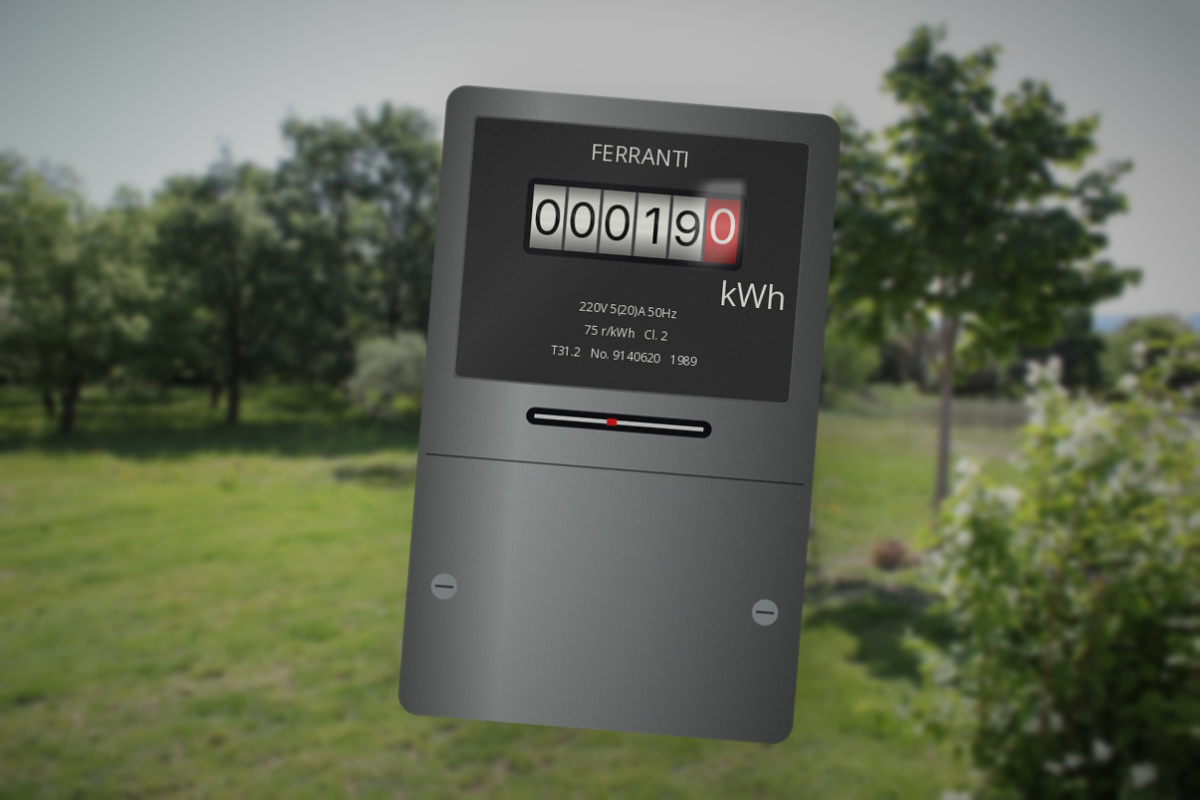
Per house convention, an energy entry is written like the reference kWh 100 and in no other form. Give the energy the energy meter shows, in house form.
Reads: kWh 19.0
